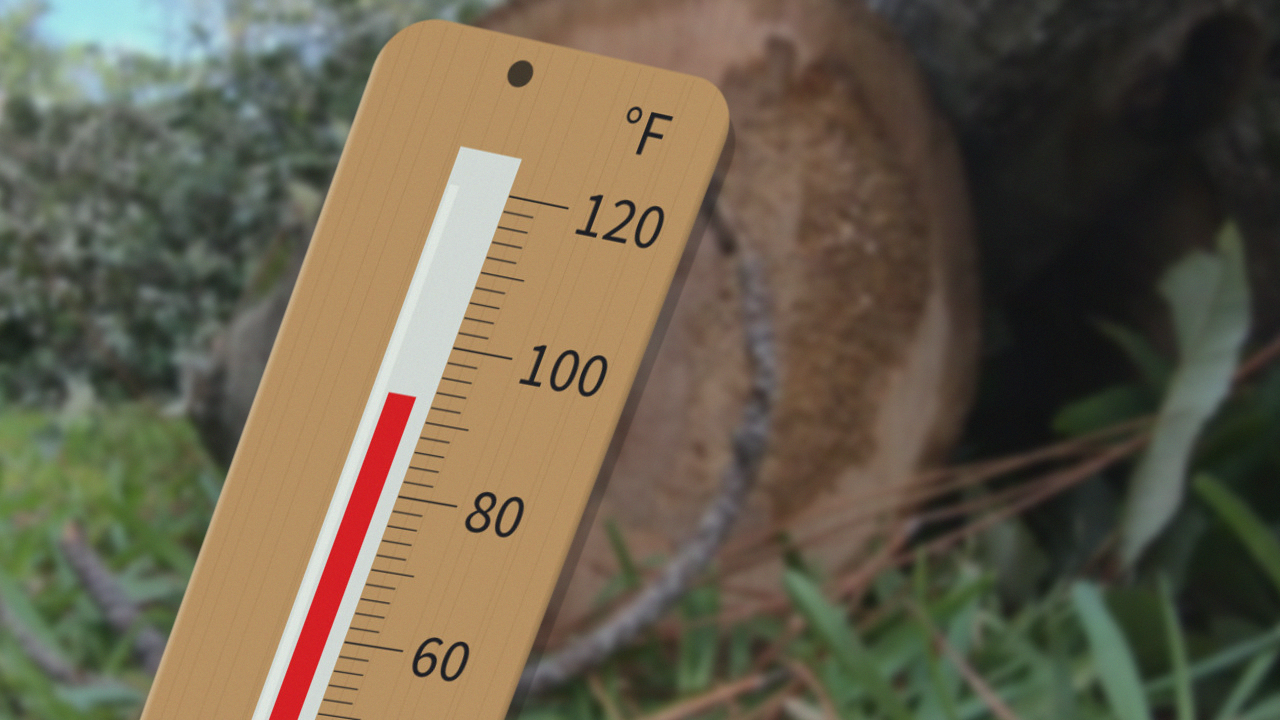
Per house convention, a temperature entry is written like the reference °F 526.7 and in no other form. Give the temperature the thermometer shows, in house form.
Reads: °F 93
